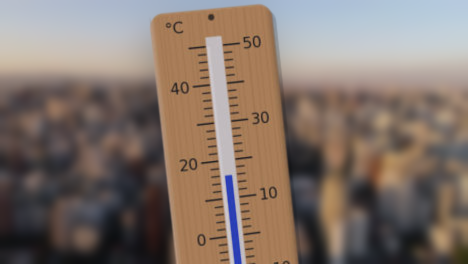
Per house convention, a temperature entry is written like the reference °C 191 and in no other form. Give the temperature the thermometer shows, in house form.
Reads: °C 16
